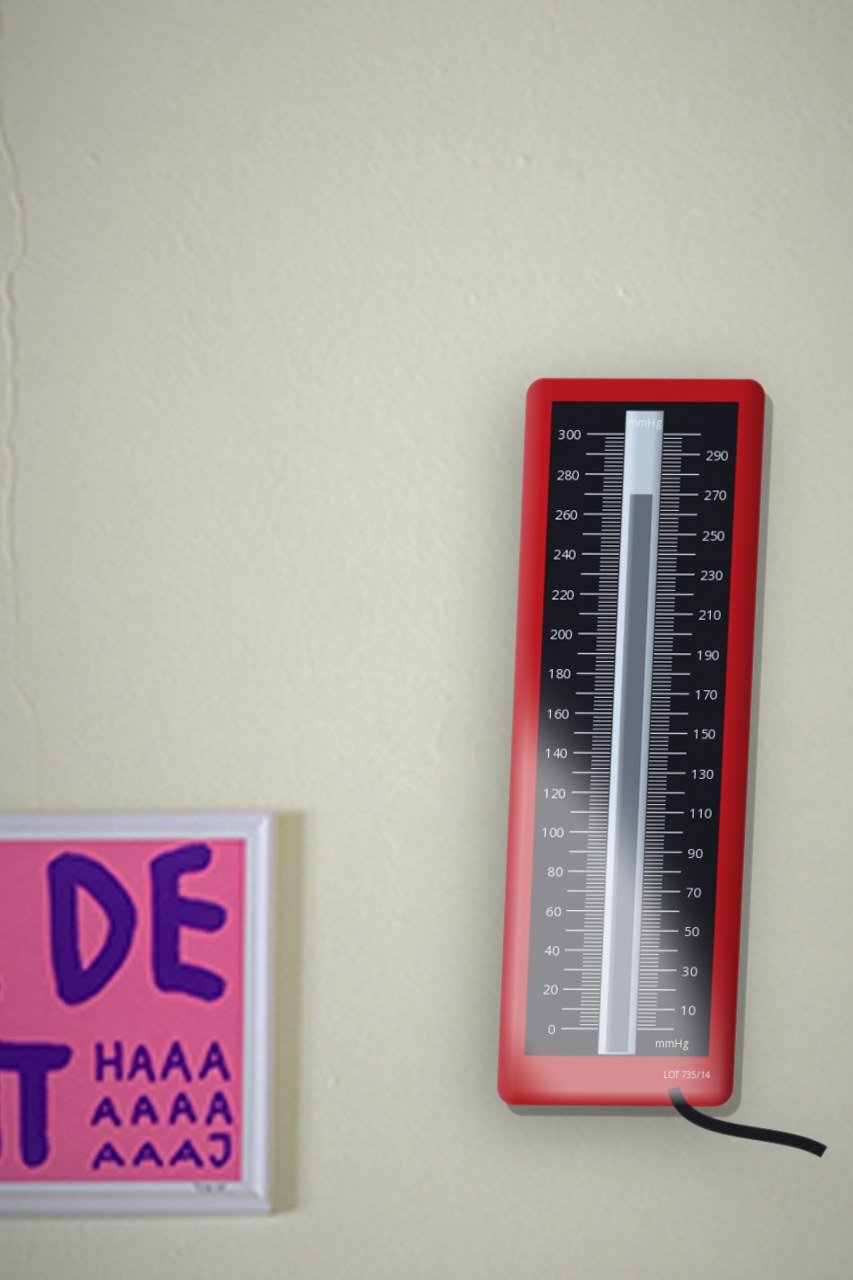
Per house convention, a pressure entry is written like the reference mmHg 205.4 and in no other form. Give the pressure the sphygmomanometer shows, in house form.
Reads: mmHg 270
